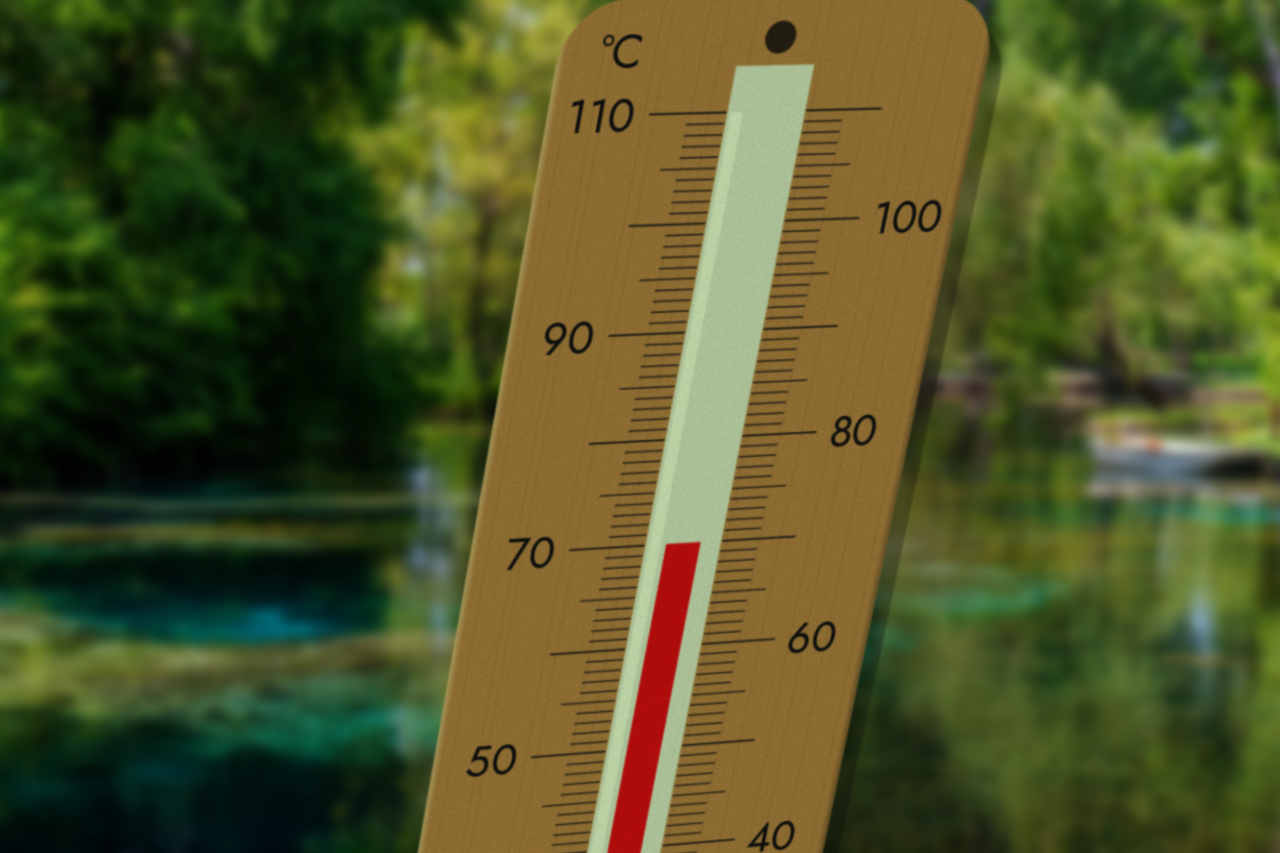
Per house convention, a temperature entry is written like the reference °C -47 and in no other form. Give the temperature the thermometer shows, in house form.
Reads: °C 70
